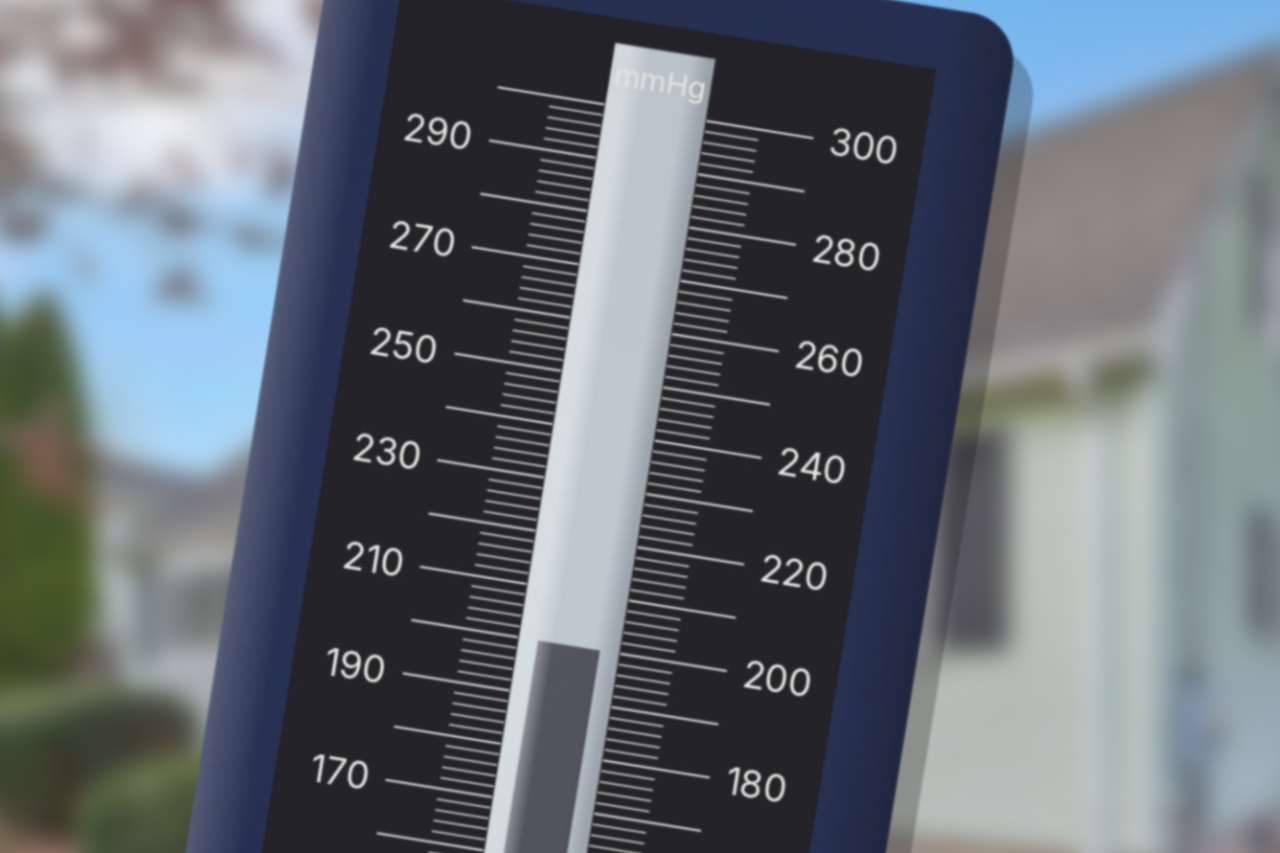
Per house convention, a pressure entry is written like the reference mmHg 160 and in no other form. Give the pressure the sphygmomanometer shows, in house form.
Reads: mmHg 200
